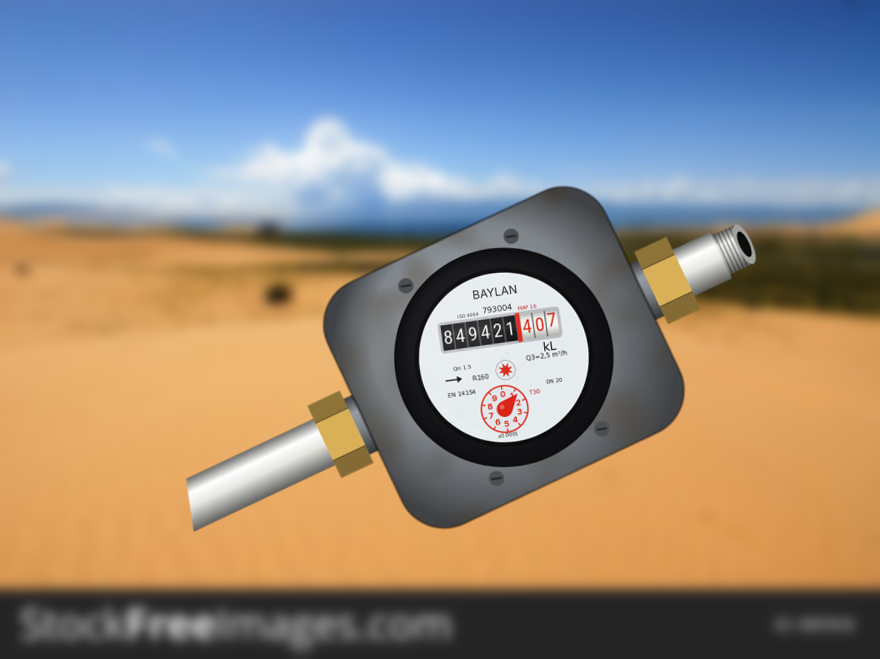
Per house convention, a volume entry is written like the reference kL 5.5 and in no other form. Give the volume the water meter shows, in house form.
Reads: kL 849421.4071
